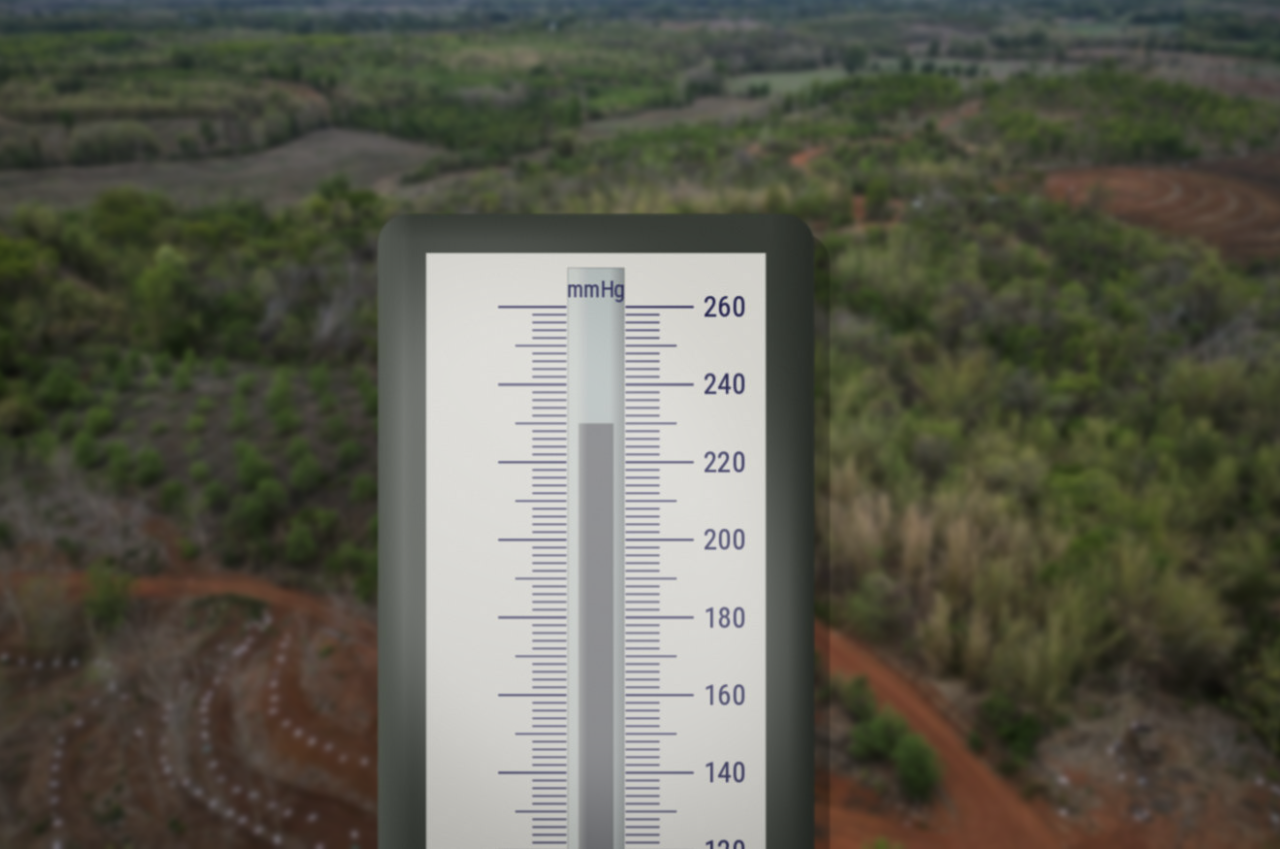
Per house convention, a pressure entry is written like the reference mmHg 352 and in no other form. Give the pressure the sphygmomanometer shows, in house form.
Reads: mmHg 230
